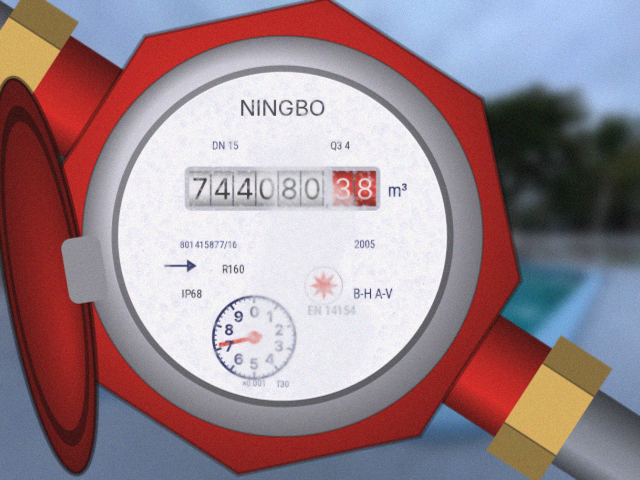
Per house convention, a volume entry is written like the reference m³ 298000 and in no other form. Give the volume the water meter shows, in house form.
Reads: m³ 744080.387
